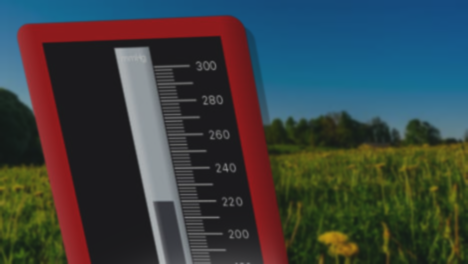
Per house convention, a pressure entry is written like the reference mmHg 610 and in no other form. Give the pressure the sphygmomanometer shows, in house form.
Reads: mmHg 220
